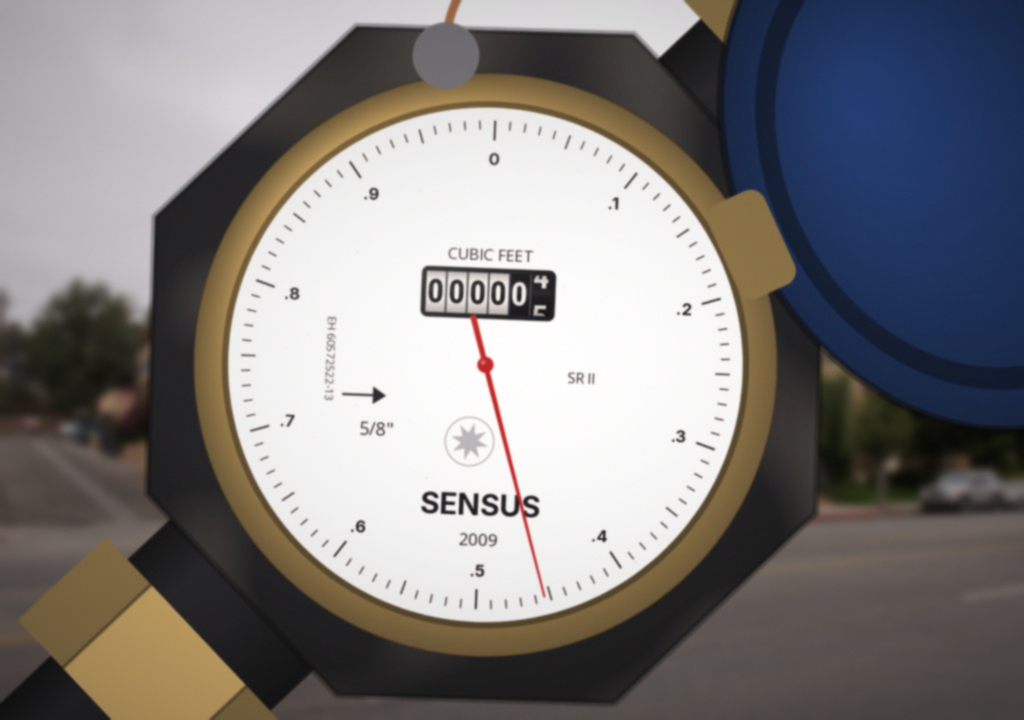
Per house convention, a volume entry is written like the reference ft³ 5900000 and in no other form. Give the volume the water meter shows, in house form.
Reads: ft³ 4.45
